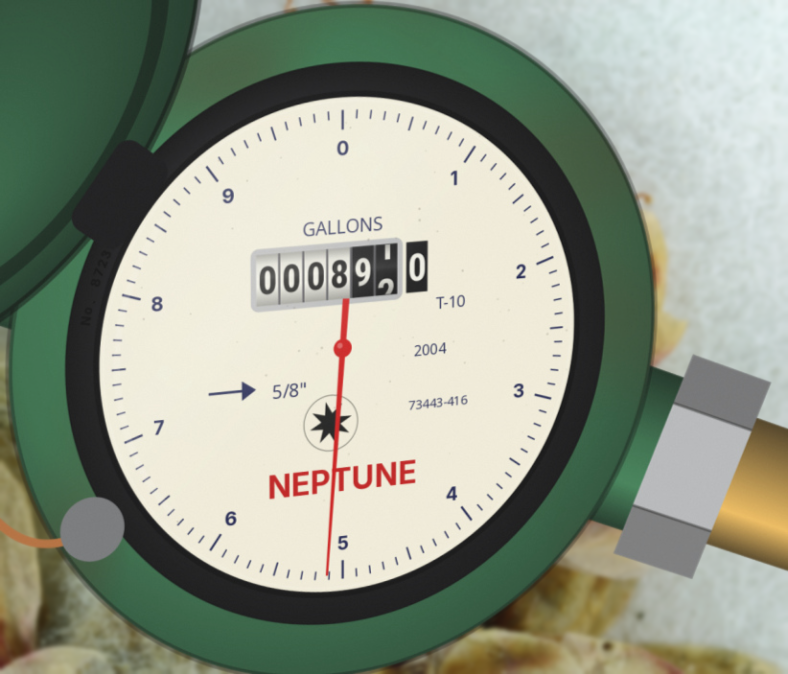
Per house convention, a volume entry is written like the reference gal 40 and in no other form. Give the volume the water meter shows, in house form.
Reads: gal 8915.1
